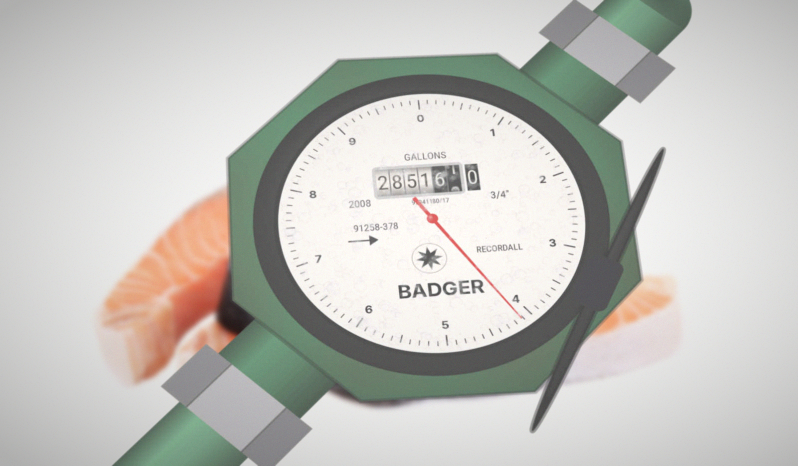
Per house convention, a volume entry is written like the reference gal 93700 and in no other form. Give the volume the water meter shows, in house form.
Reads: gal 2851614.1
